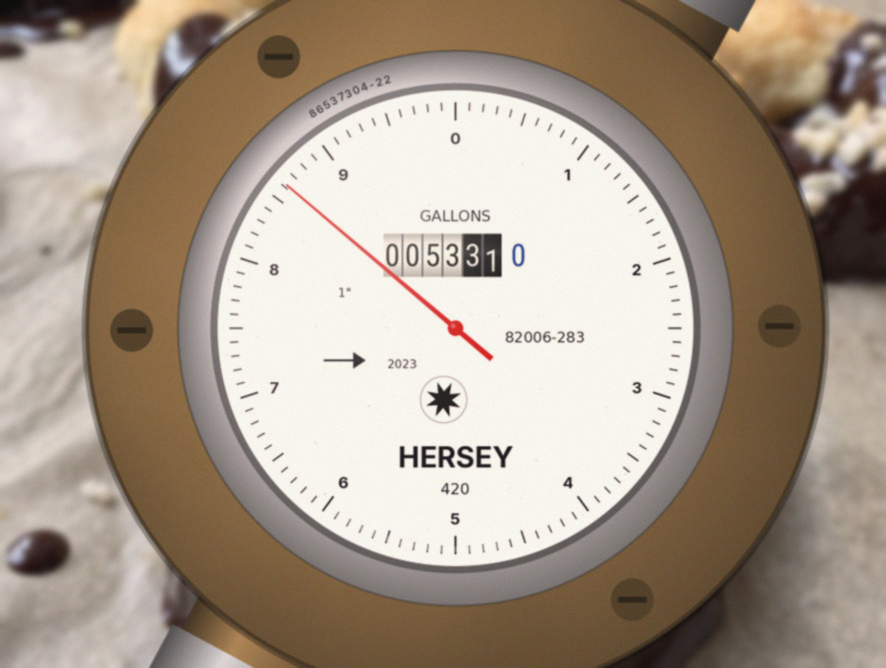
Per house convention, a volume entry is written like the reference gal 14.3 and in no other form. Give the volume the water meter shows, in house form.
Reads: gal 53308.6
